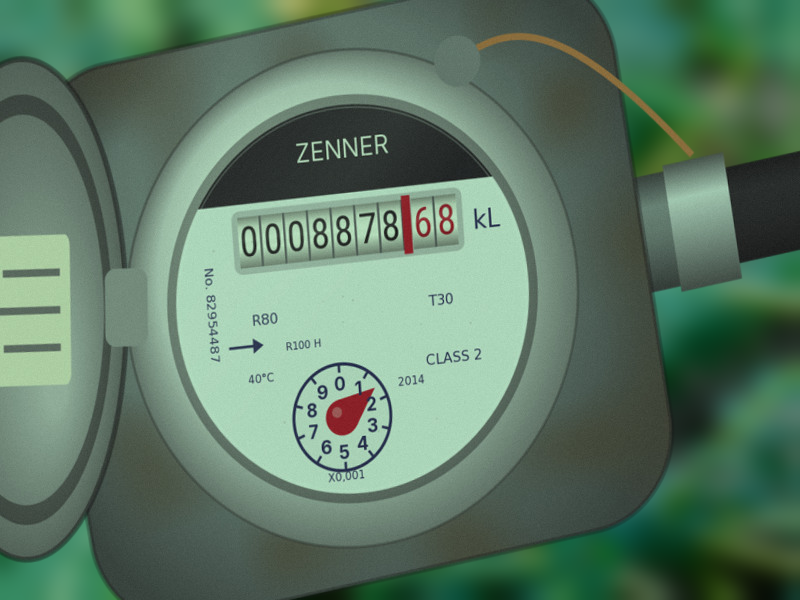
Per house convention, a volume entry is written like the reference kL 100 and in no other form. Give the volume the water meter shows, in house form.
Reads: kL 8878.681
